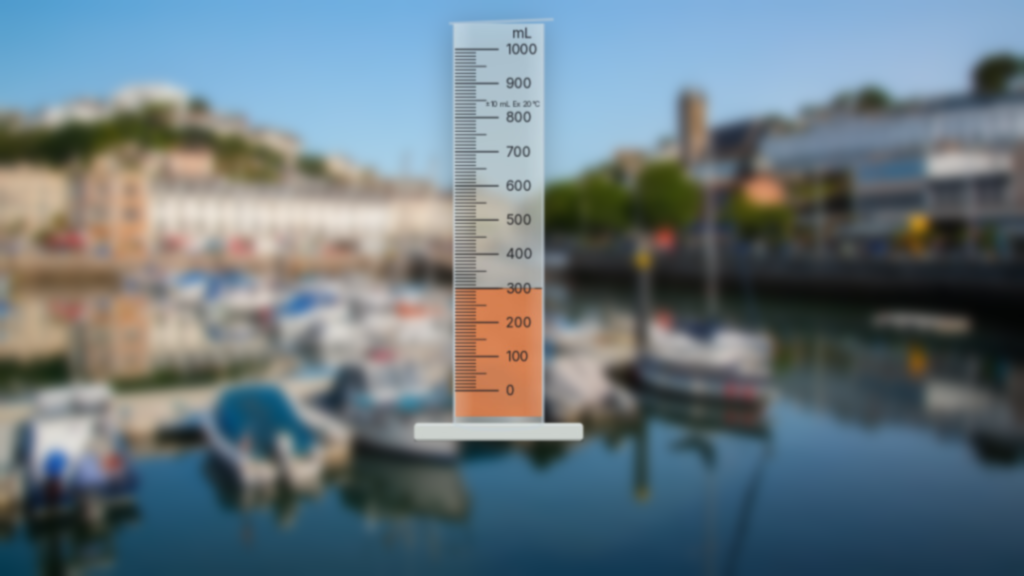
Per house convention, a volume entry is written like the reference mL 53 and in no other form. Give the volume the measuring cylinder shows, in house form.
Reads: mL 300
